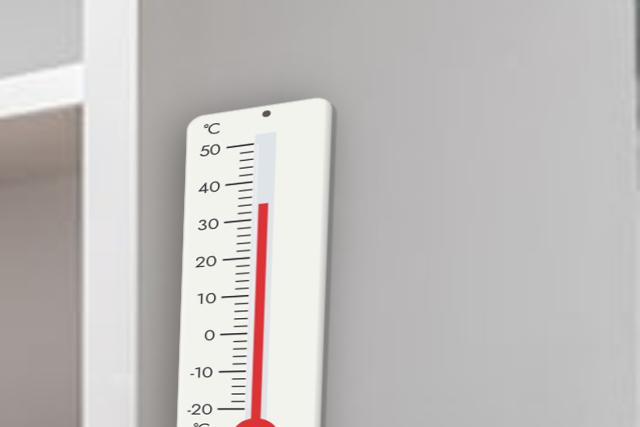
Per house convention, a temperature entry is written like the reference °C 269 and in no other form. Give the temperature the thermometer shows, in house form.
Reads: °C 34
